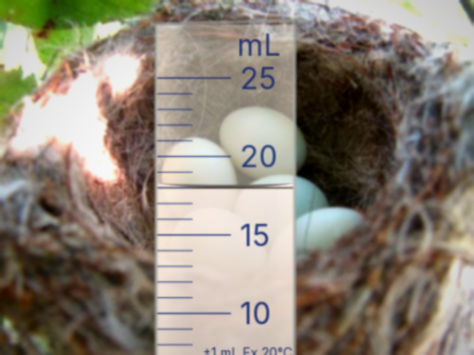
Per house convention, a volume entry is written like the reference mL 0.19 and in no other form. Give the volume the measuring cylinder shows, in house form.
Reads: mL 18
